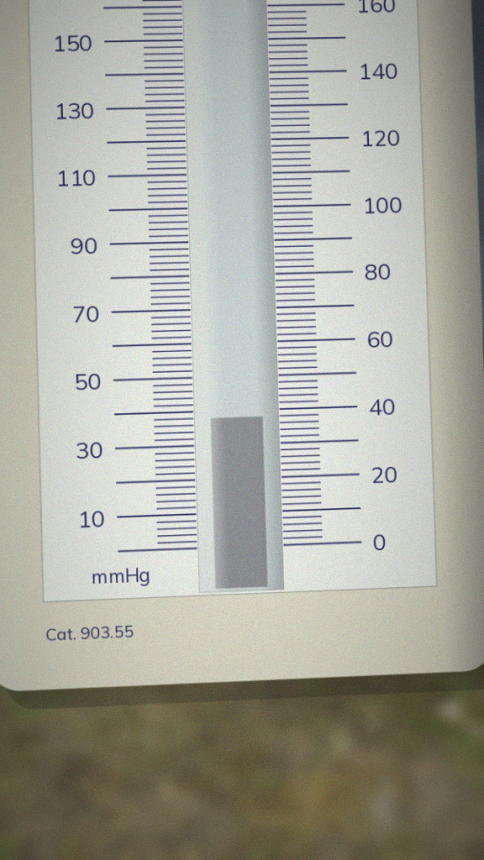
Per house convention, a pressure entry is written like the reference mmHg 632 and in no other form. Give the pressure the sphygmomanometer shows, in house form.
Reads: mmHg 38
